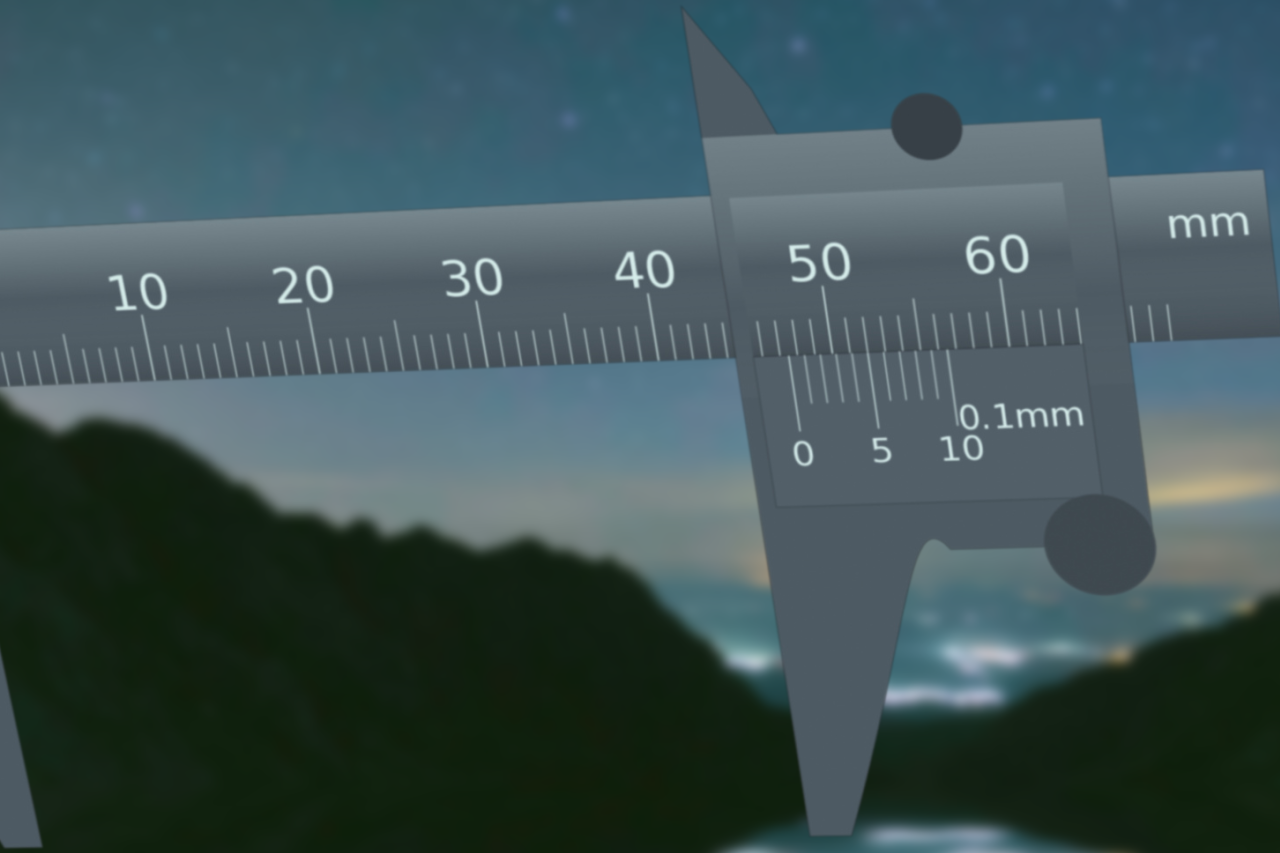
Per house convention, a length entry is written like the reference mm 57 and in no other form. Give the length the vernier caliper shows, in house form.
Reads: mm 47.5
